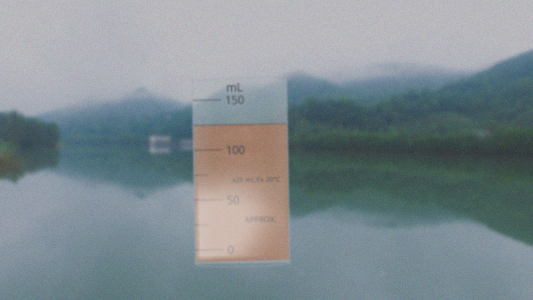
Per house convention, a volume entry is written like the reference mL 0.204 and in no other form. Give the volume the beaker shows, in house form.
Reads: mL 125
